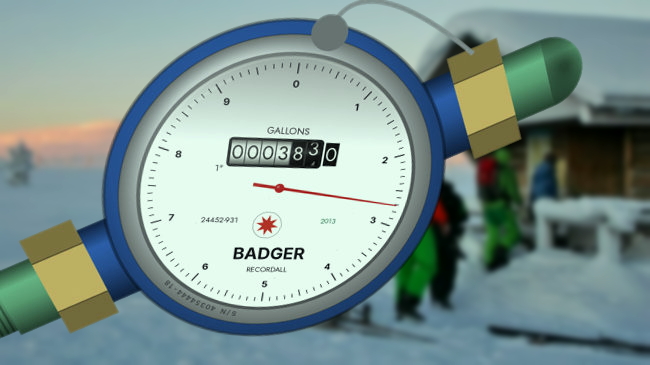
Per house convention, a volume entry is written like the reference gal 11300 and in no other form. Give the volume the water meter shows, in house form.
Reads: gal 3832.7
